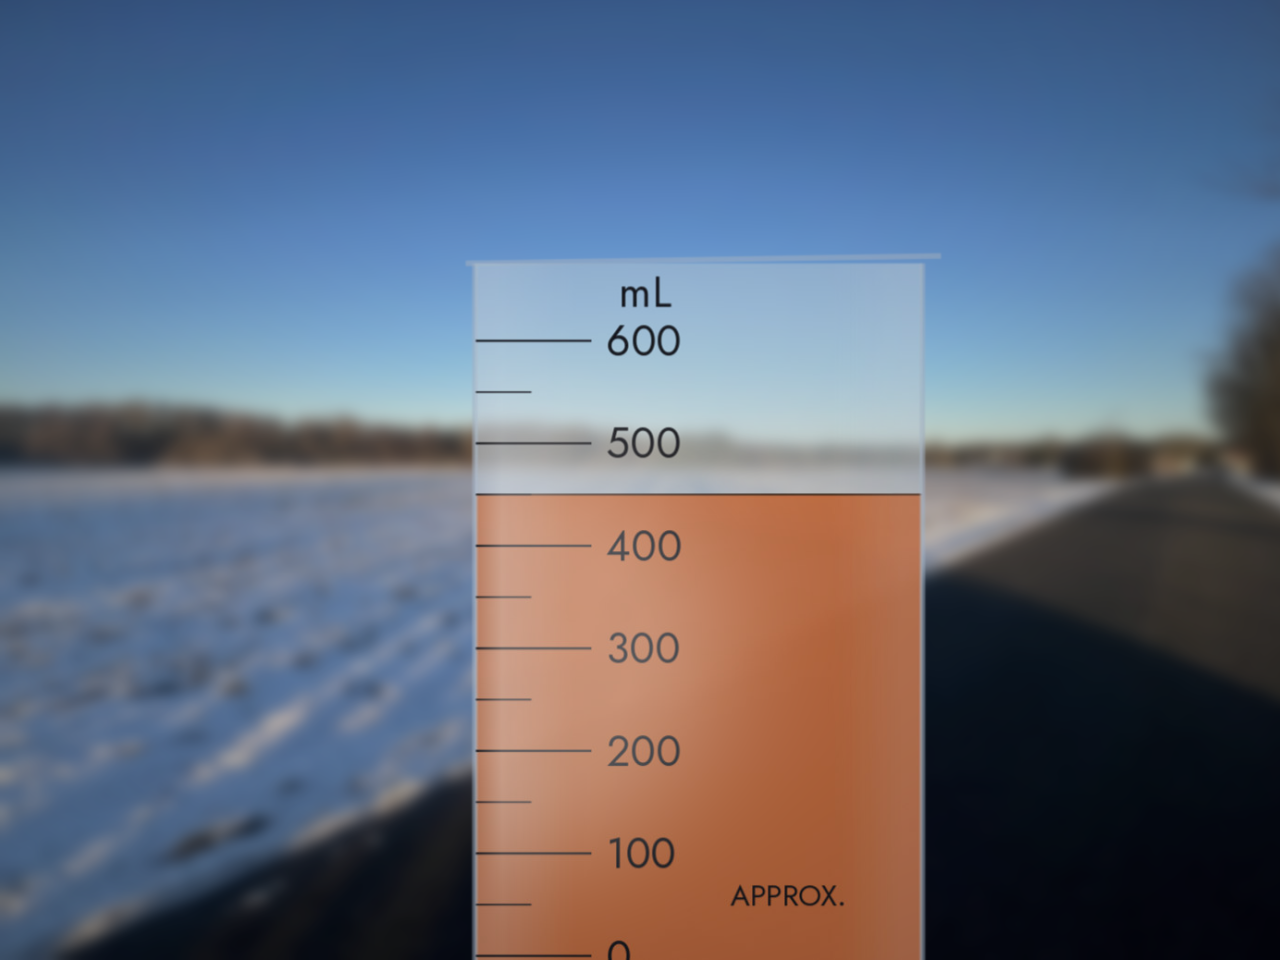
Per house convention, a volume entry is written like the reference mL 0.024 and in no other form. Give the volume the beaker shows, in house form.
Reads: mL 450
